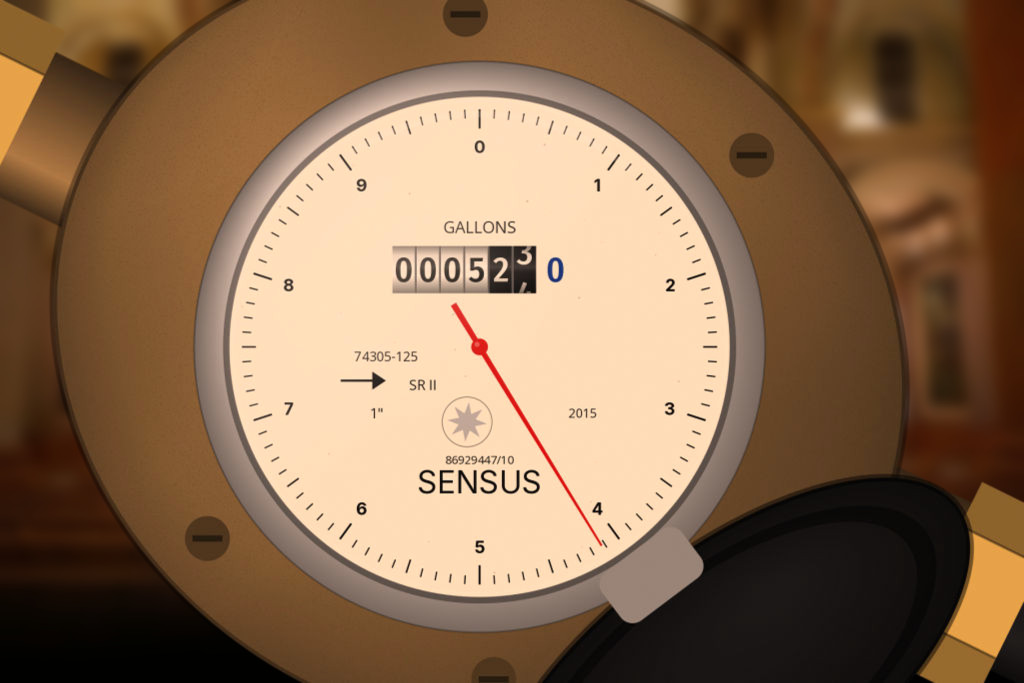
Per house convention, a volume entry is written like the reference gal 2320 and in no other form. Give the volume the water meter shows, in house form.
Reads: gal 5234.1
